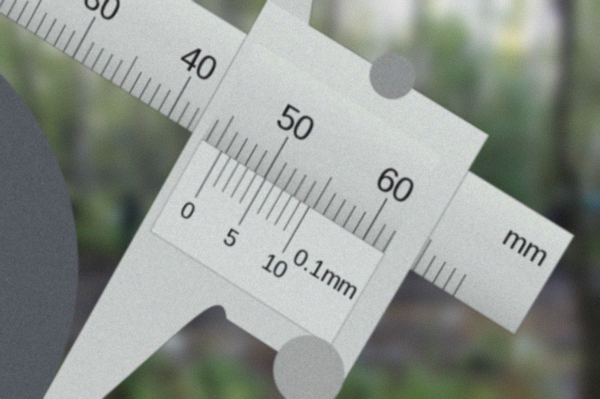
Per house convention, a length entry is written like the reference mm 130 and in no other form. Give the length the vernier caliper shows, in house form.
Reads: mm 45.6
